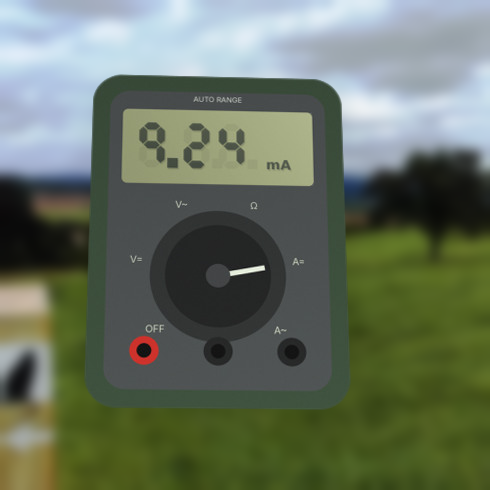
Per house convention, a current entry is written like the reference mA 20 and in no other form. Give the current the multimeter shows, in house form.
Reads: mA 9.24
